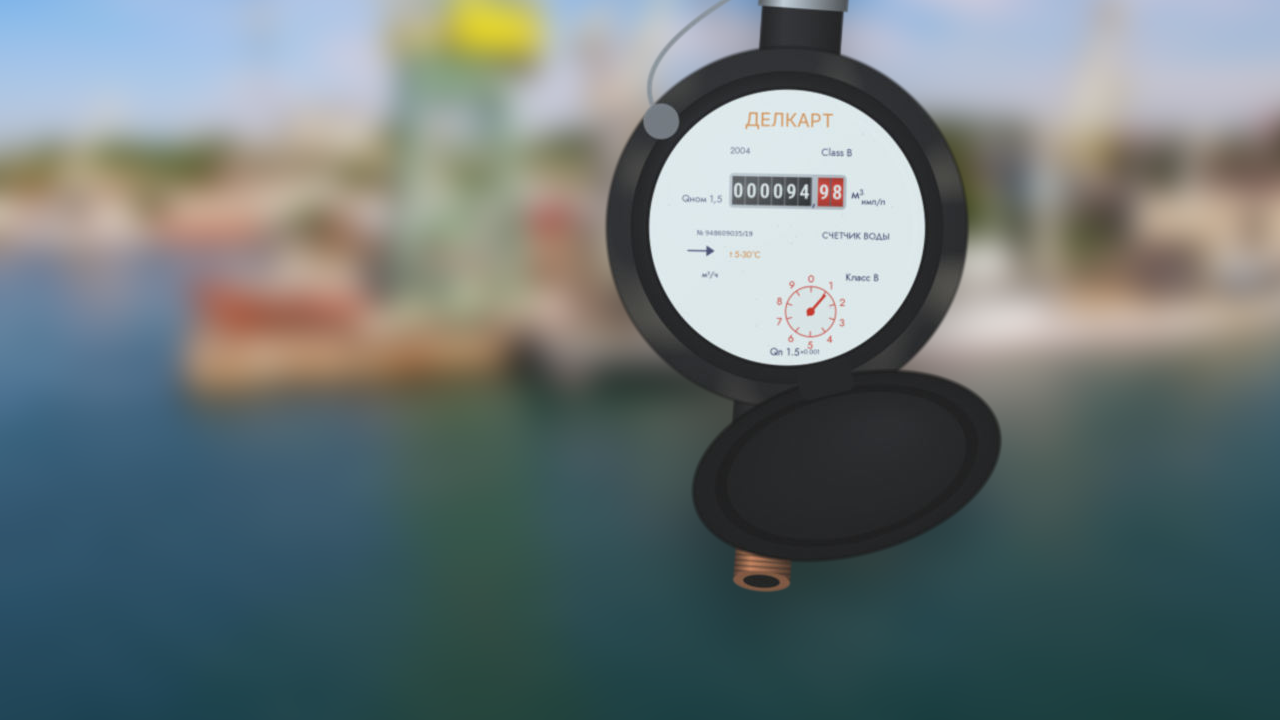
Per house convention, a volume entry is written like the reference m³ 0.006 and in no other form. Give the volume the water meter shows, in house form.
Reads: m³ 94.981
